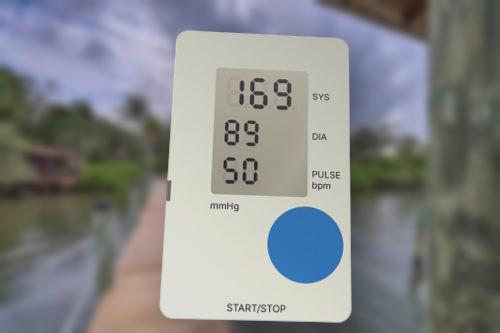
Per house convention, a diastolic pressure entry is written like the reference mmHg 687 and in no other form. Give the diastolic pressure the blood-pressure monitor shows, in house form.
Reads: mmHg 89
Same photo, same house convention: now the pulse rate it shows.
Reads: bpm 50
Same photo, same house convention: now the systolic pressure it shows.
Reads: mmHg 169
